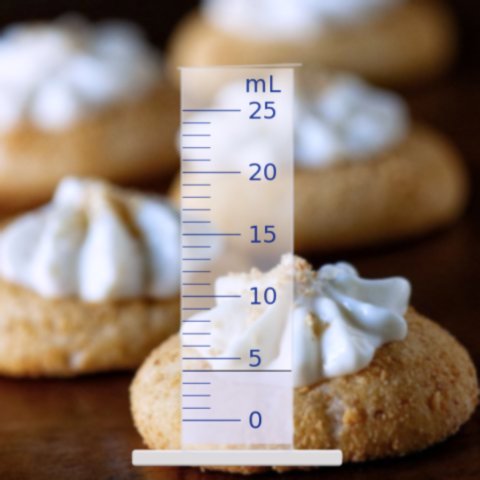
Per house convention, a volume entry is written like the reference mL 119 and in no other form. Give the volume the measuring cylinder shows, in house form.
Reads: mL 4
